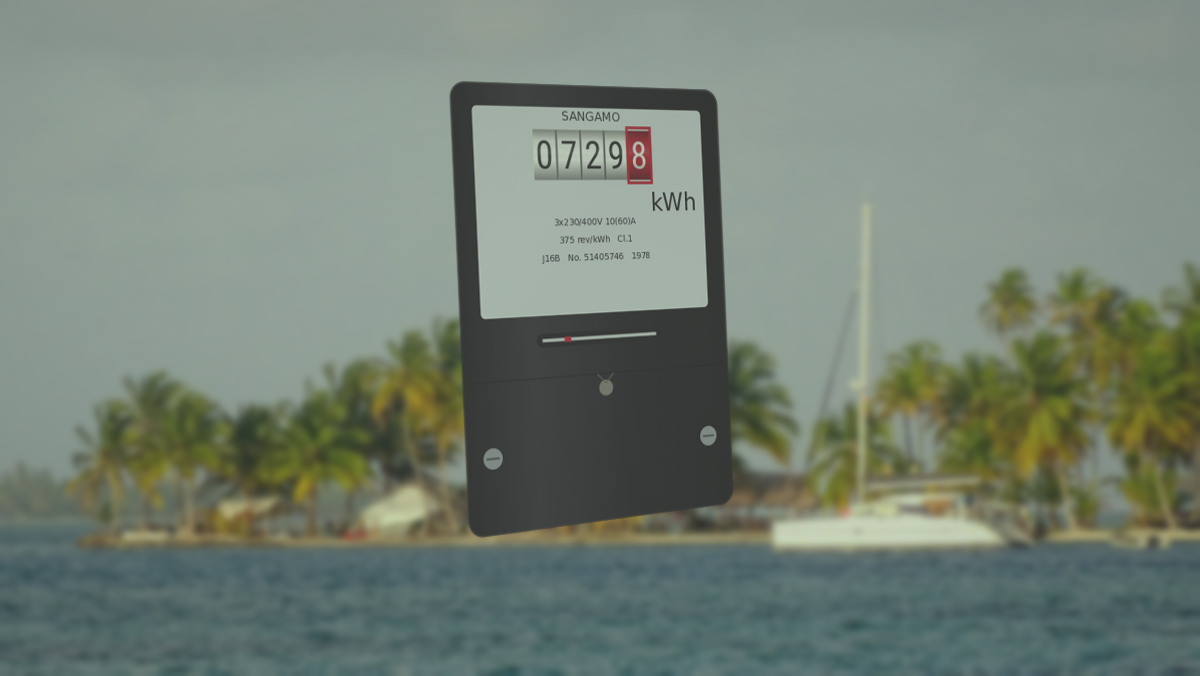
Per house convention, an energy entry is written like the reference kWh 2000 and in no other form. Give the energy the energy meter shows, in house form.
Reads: kWh 729.8
